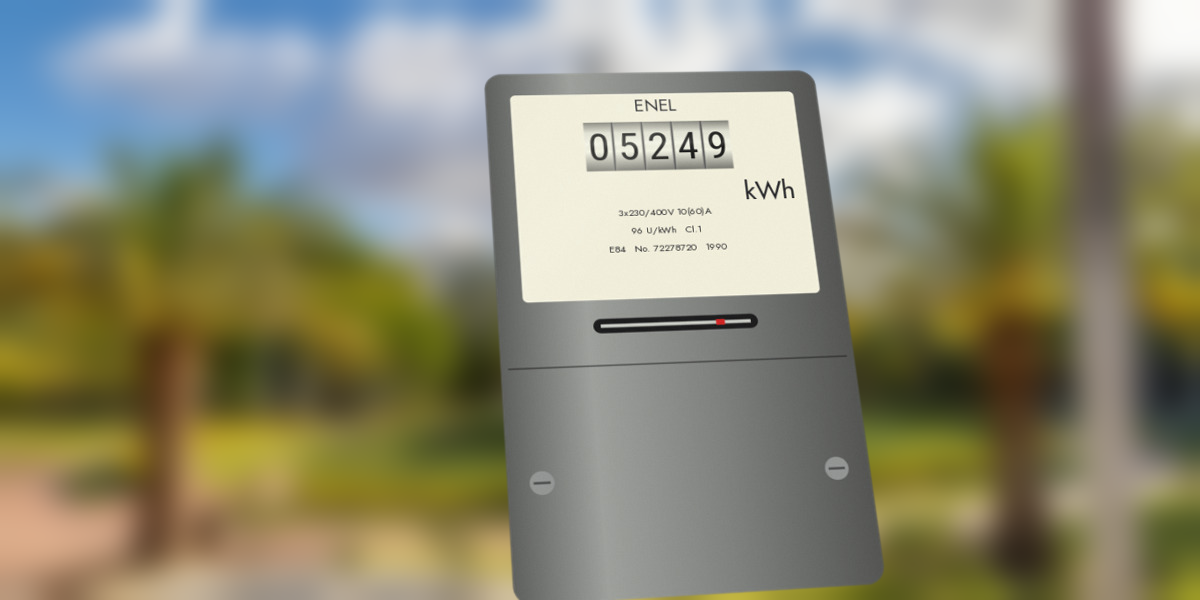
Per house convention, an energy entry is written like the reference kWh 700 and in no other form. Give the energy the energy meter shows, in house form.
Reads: kWh 5249
